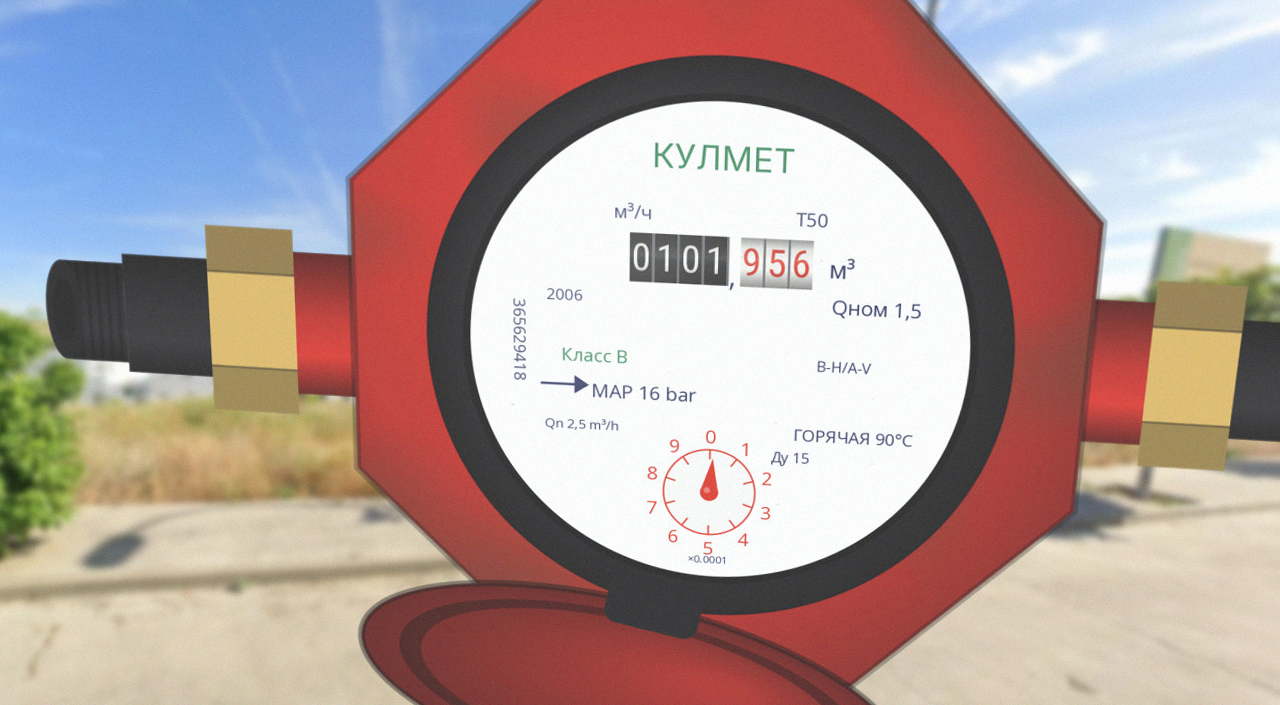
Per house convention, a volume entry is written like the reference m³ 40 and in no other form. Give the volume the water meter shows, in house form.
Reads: m³ 101.9560
